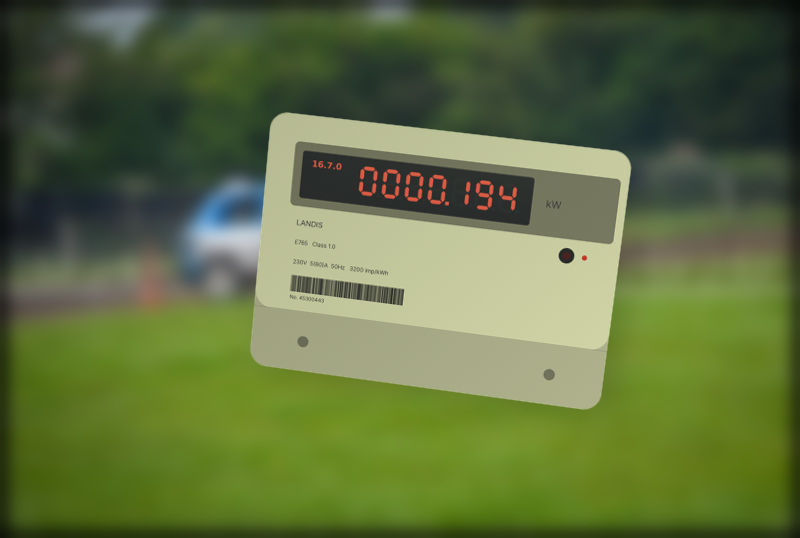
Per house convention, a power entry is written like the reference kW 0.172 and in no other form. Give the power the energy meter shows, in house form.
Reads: kW 0.194
